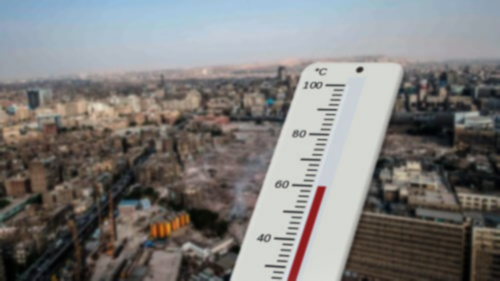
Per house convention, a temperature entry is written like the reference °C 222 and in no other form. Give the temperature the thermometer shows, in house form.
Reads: °C 60
